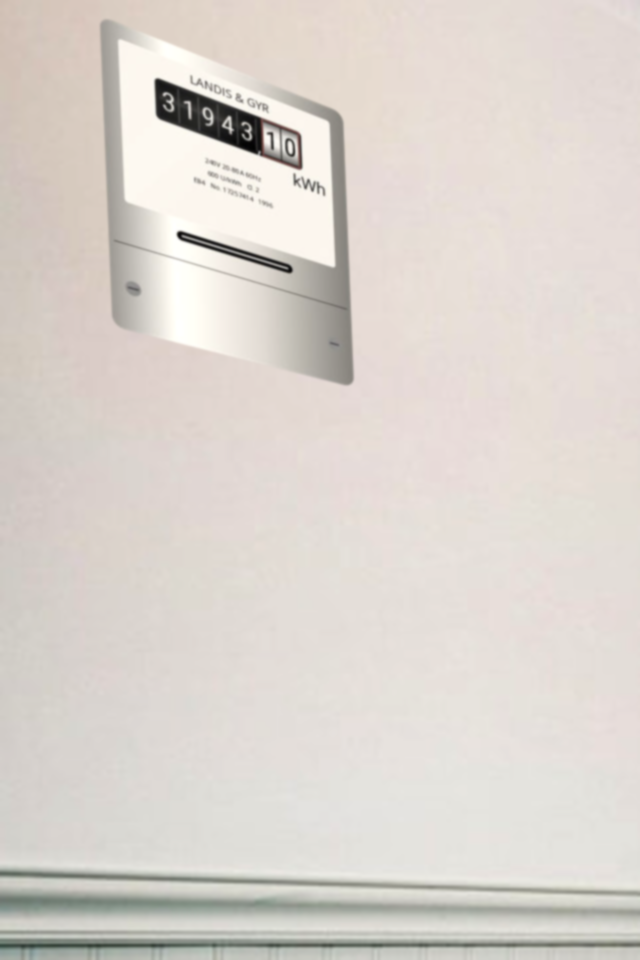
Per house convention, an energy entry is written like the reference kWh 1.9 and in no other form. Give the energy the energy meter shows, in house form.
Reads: kWh 31943.10
